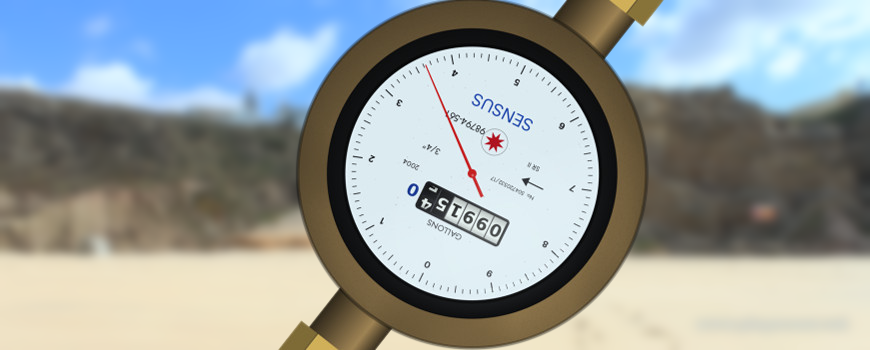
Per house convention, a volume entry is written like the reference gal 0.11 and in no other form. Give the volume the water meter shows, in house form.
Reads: gal 991543.6
